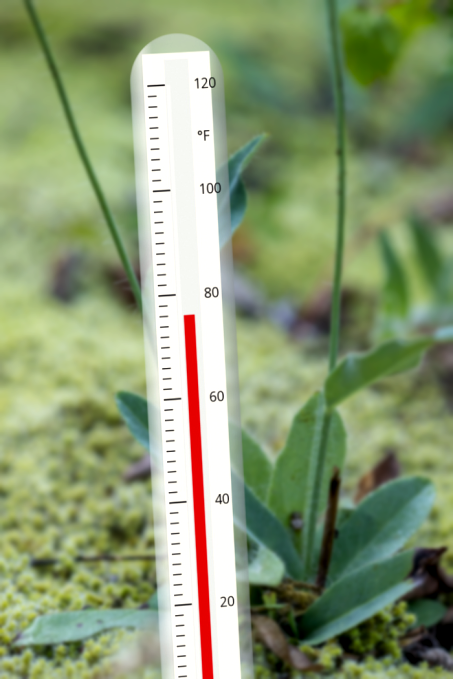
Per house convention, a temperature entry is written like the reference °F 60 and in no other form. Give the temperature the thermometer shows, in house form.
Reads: °F 76
